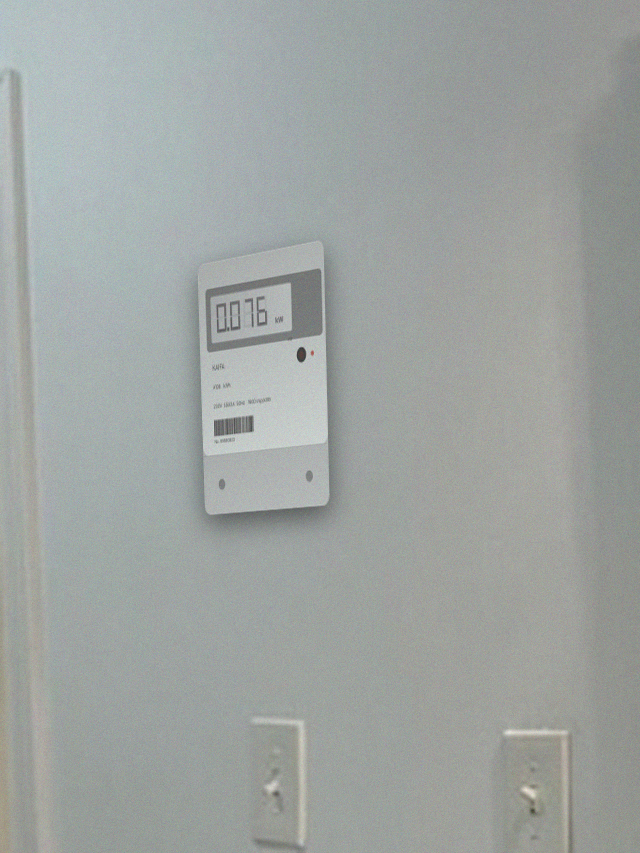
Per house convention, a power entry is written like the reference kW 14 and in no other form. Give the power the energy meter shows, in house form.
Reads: kW 0.076
